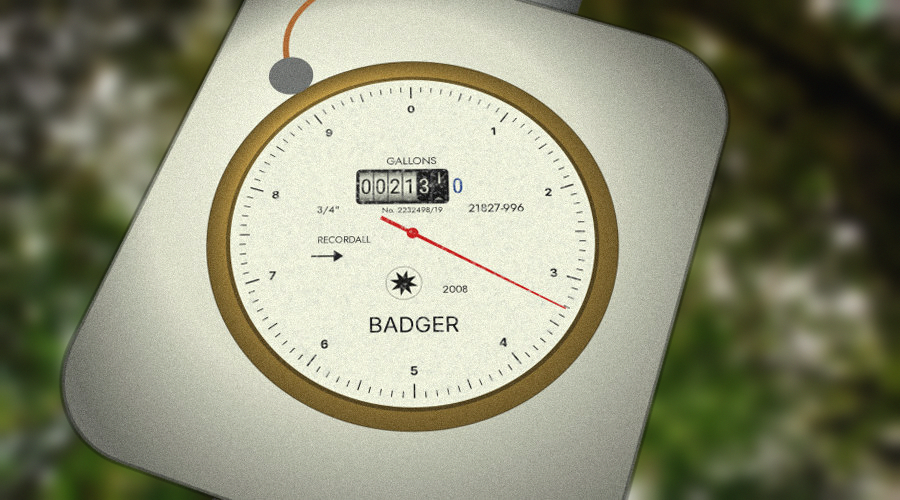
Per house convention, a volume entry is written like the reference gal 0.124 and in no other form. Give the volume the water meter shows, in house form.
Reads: gal 21313.3
